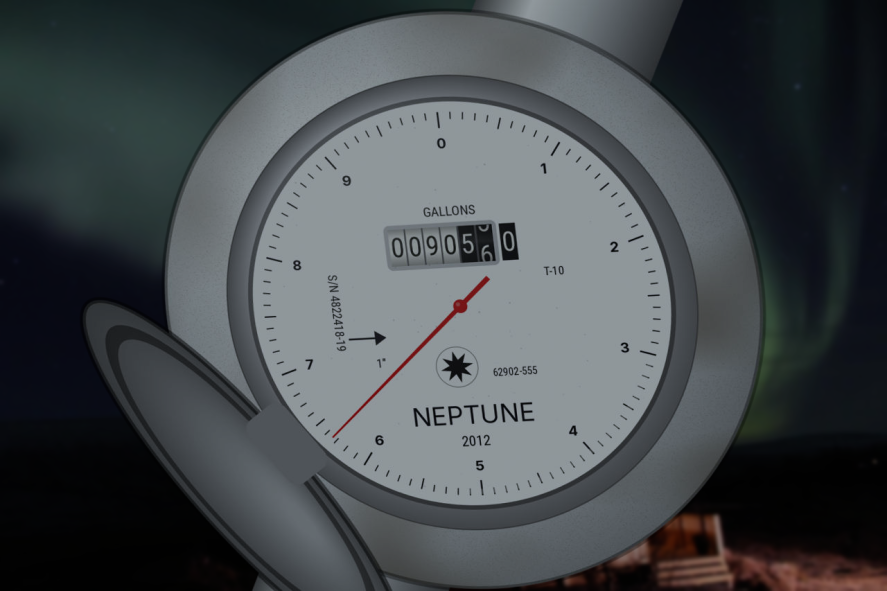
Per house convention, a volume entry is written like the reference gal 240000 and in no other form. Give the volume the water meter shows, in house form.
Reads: gal 90556.3
